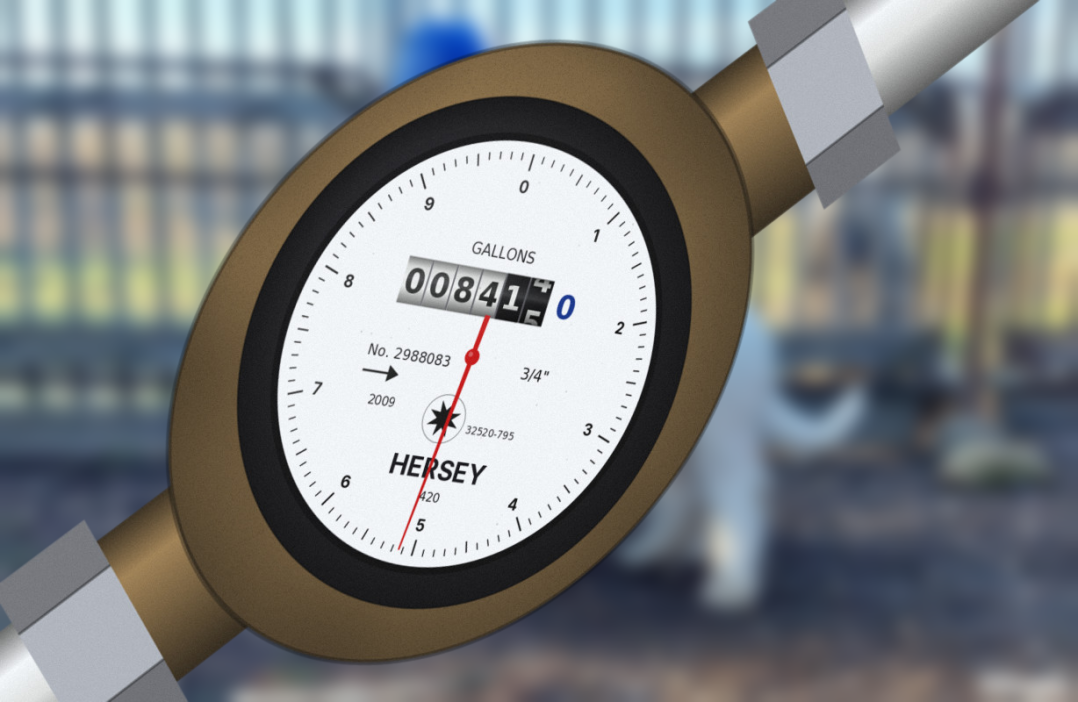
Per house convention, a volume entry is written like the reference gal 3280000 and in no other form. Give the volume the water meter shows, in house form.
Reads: gal 84145.1
